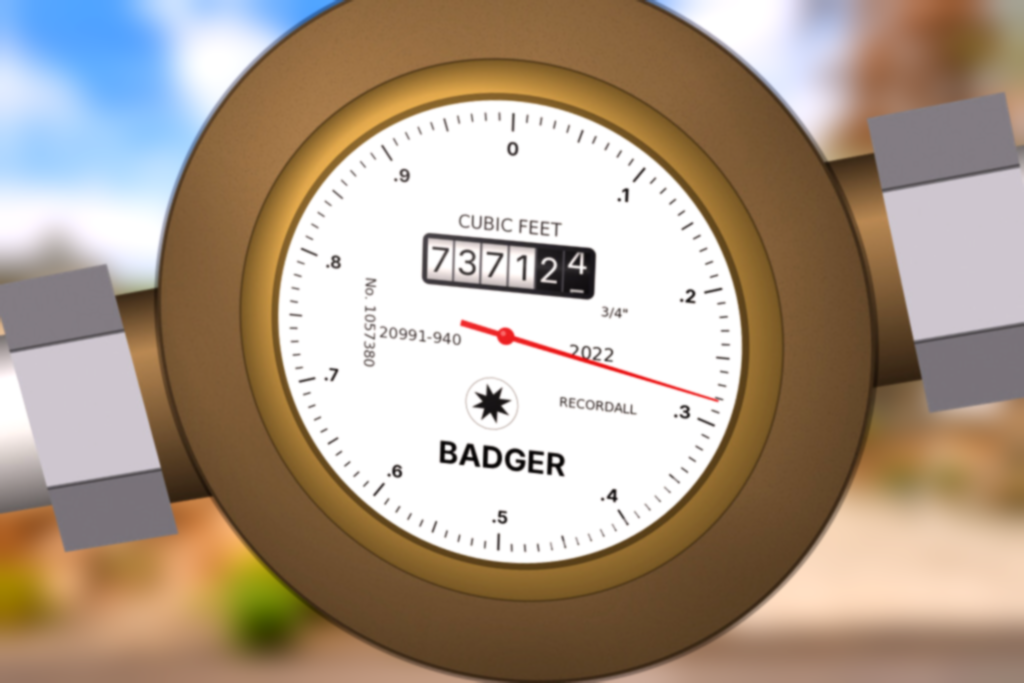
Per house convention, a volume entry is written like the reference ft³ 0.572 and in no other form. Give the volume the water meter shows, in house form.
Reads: ft³ 737124.28
